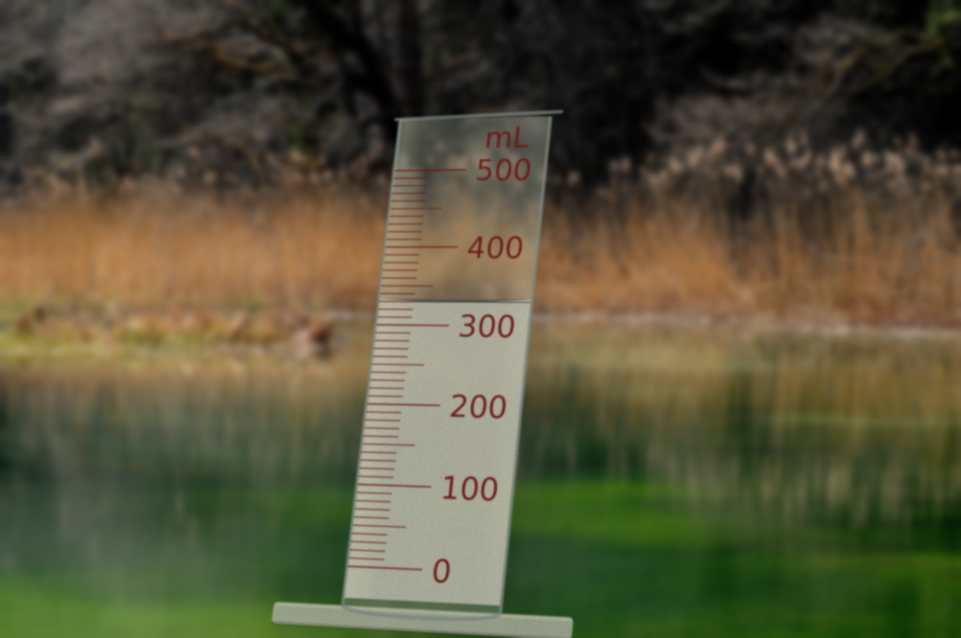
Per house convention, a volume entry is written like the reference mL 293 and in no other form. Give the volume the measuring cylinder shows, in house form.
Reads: mL 330
